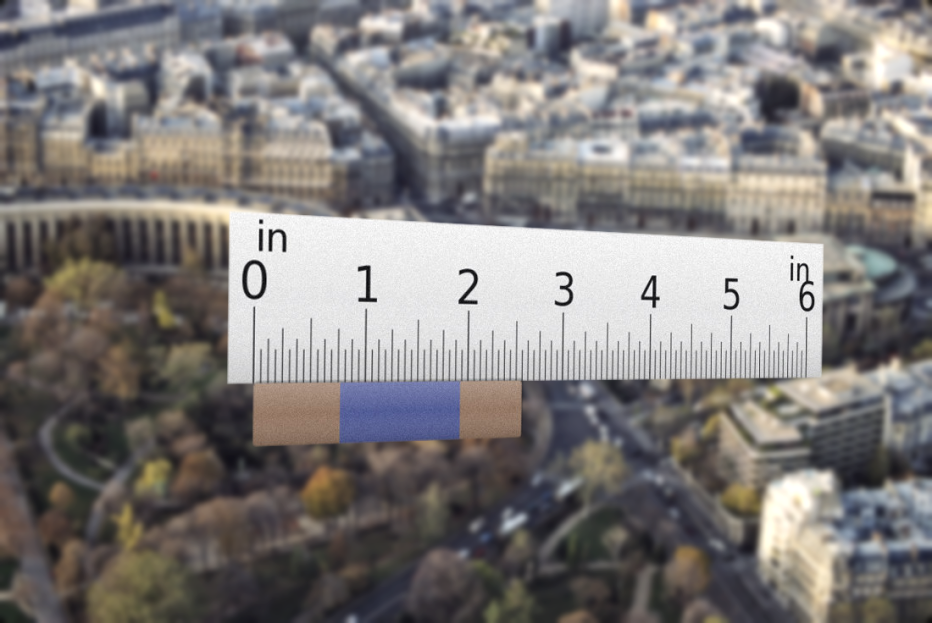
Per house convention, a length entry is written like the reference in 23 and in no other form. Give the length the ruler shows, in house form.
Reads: in 2.5625
